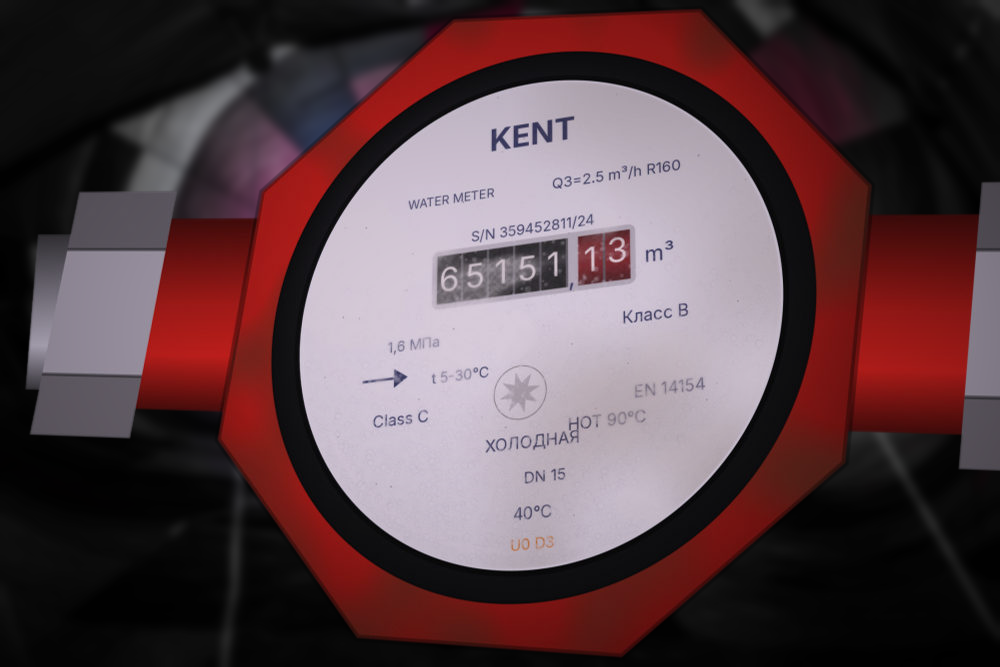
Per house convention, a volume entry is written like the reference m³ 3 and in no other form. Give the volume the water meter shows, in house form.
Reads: m³ 65151.13
